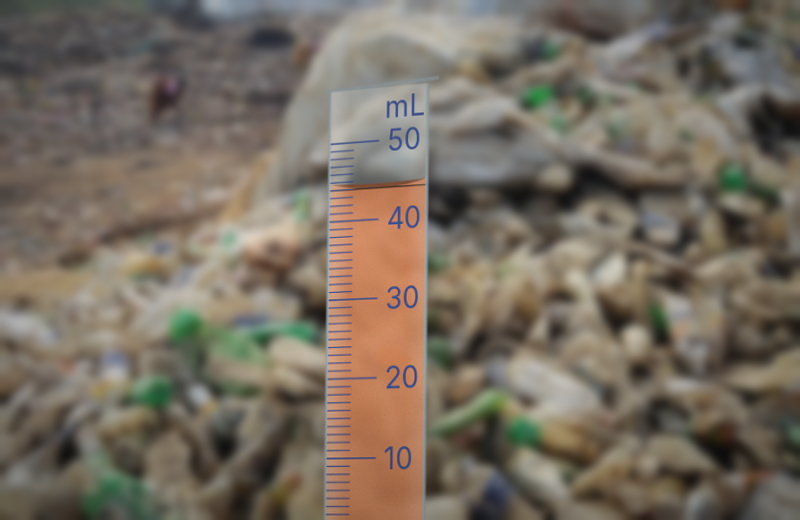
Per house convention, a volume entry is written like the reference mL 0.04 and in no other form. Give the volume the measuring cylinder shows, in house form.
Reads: mL 44
